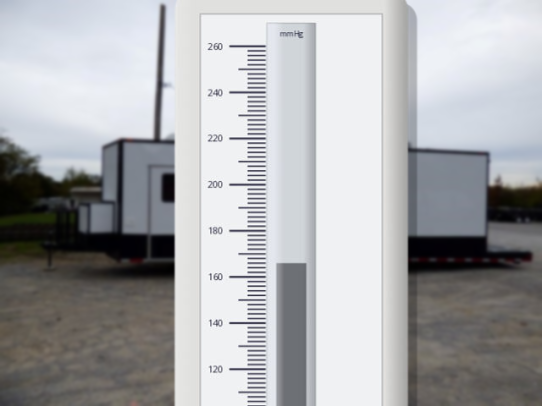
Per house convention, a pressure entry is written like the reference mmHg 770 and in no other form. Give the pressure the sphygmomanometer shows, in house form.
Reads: mmHg 166
